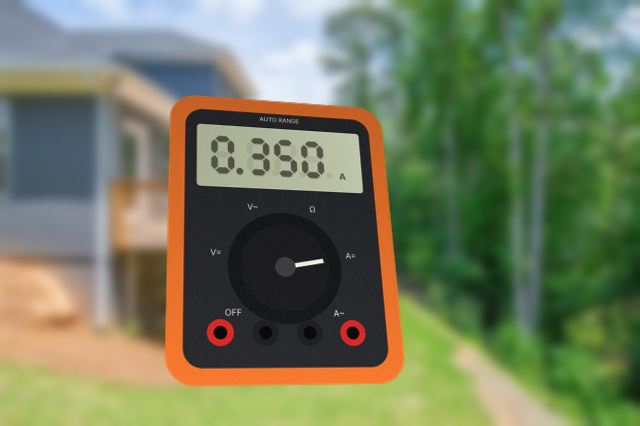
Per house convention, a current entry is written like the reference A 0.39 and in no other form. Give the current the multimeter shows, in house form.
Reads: A 0.350
